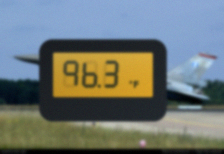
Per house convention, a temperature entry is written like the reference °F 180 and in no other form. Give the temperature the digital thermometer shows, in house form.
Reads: °F 96.3
